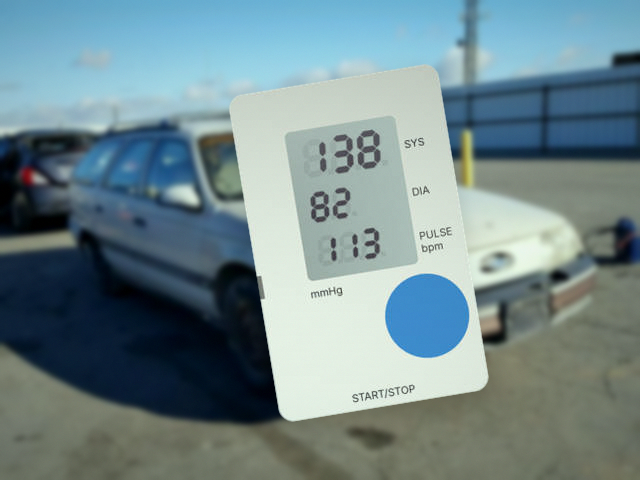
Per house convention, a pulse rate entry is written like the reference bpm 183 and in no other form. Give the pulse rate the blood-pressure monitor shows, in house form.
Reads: bpm 113
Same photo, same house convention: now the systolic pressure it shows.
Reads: mmHg 138
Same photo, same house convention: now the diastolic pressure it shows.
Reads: mmHg 82
